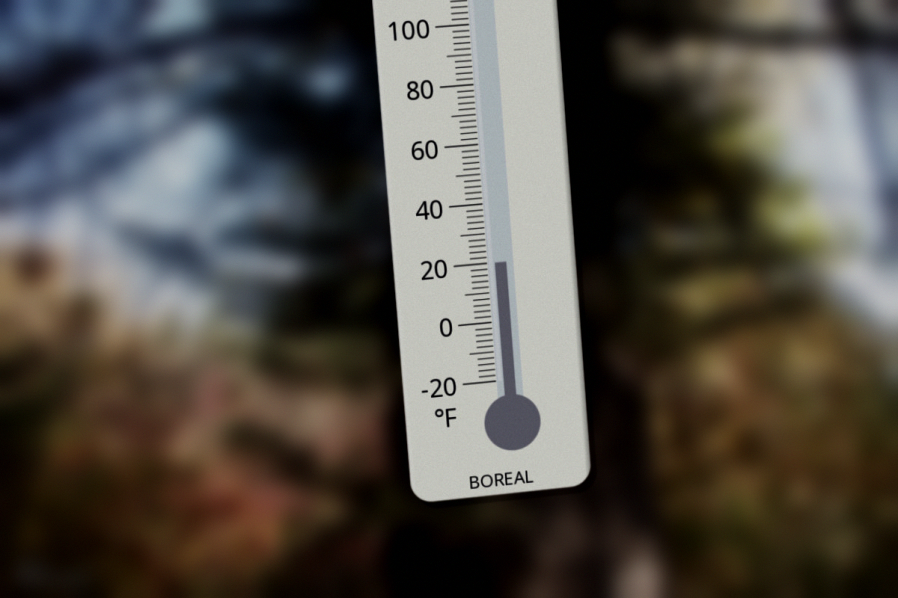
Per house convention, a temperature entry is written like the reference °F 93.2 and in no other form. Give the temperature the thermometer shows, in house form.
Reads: °F 20
